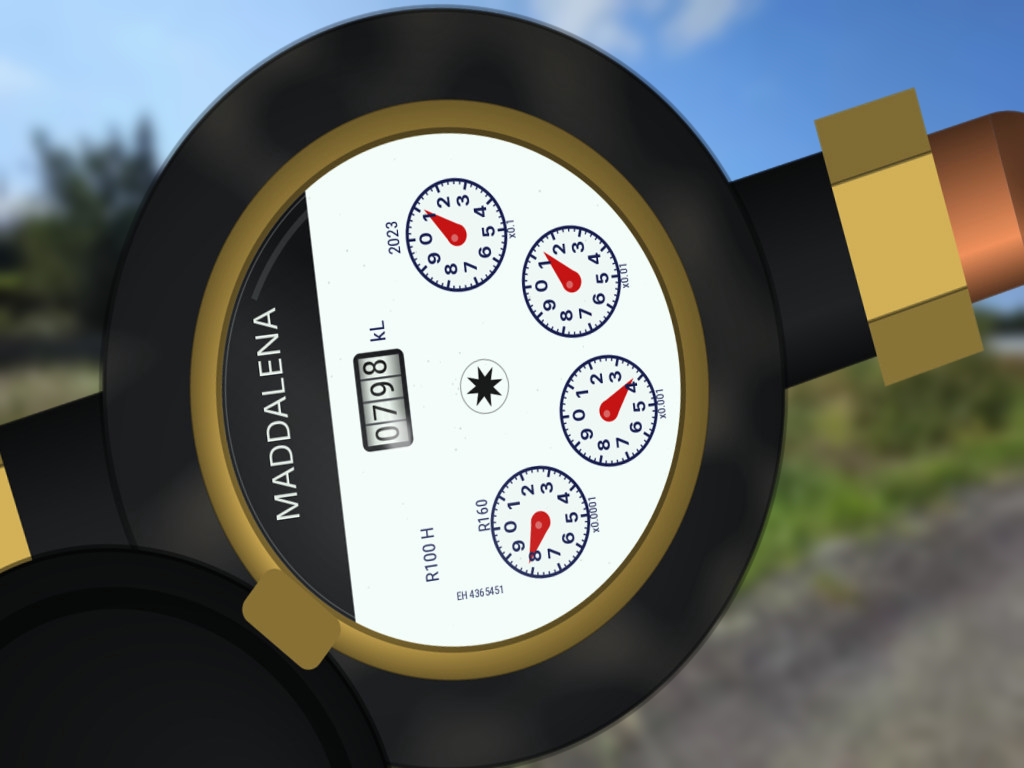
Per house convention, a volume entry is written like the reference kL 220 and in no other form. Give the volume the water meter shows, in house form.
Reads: kL 798.1138
